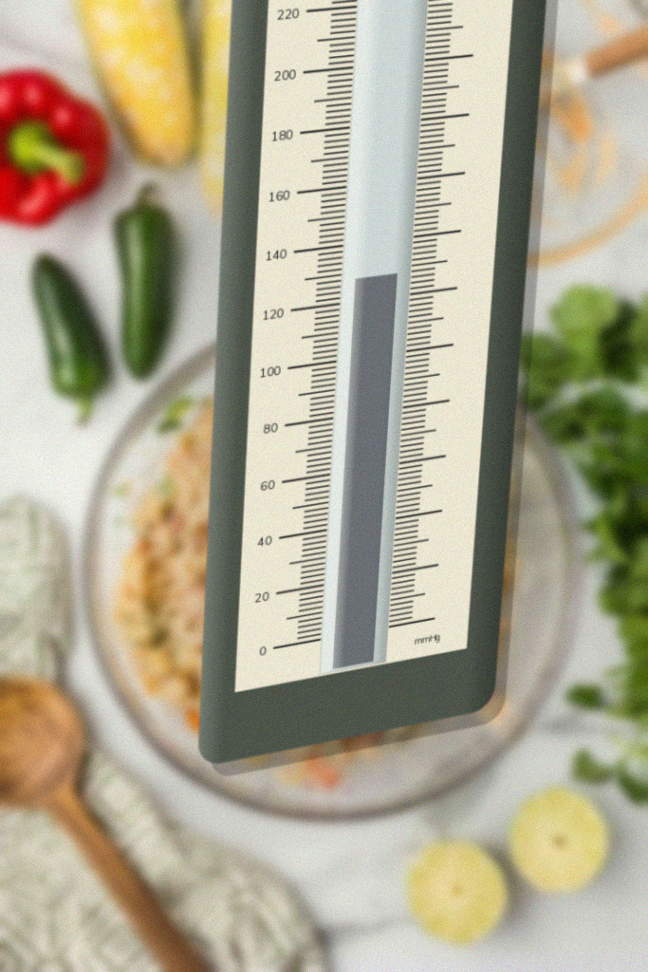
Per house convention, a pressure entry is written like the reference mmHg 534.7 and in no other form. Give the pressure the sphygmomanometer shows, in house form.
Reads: mmHg 128
